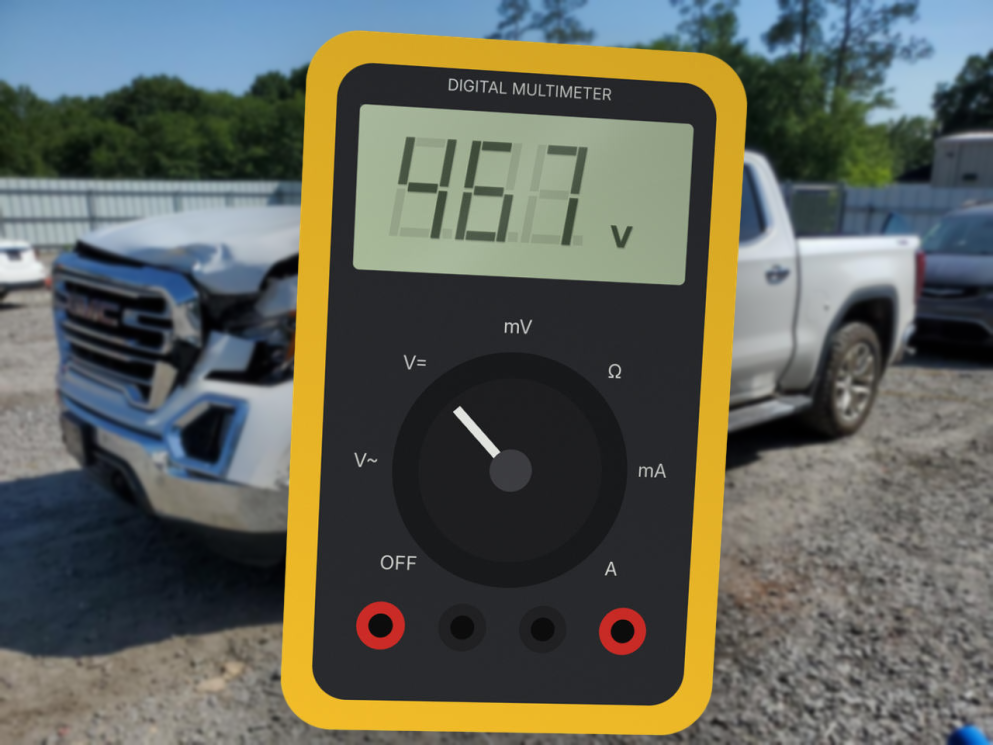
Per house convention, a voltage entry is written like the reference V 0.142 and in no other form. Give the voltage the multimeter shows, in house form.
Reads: V 467
